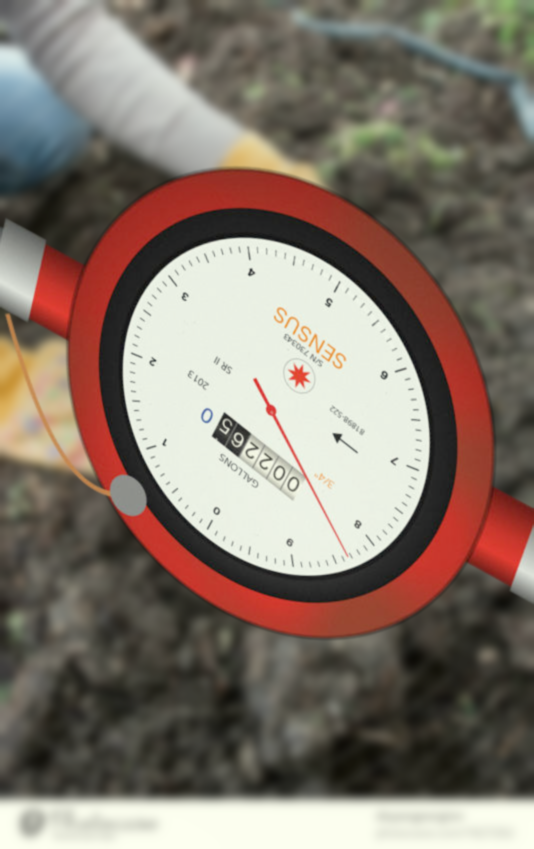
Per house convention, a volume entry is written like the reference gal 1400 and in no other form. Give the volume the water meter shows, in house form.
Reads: gal 22648.3
